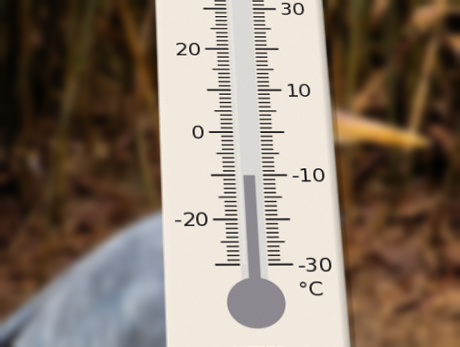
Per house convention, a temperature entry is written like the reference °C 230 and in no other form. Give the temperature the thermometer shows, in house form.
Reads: °C -10
